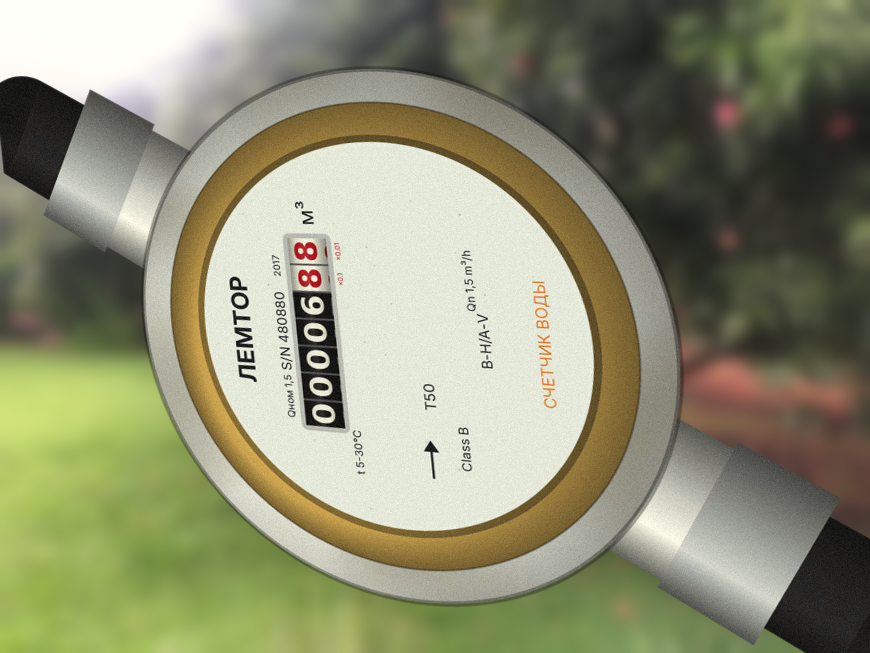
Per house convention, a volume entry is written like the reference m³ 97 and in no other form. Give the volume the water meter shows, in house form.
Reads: m³ 6.88
